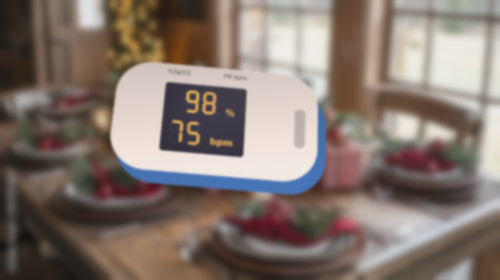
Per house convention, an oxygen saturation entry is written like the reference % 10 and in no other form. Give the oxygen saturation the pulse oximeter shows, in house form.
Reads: % 98
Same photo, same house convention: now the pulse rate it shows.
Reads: bpm 75
